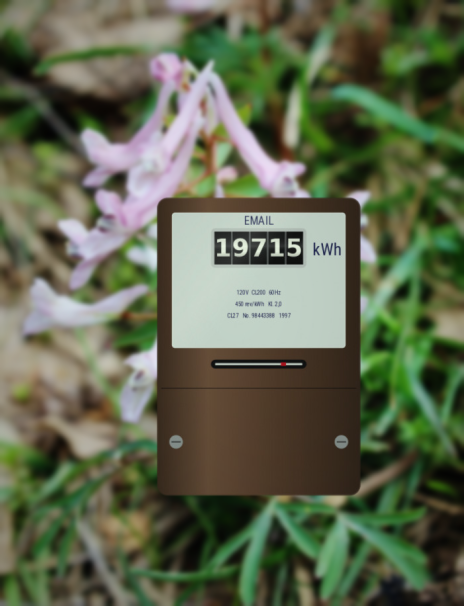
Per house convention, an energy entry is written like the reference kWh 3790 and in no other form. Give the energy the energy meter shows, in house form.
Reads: kWh 19715
